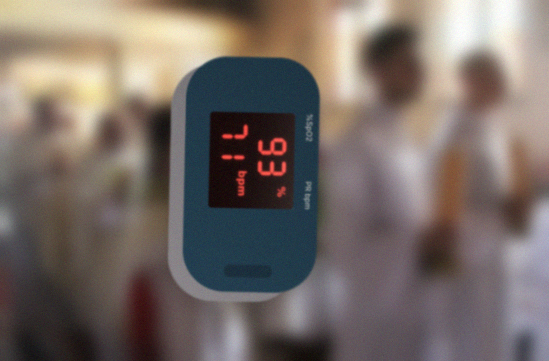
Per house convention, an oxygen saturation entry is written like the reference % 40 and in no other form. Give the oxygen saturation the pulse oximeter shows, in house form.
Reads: % 93
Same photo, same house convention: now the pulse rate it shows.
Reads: bpm 71
